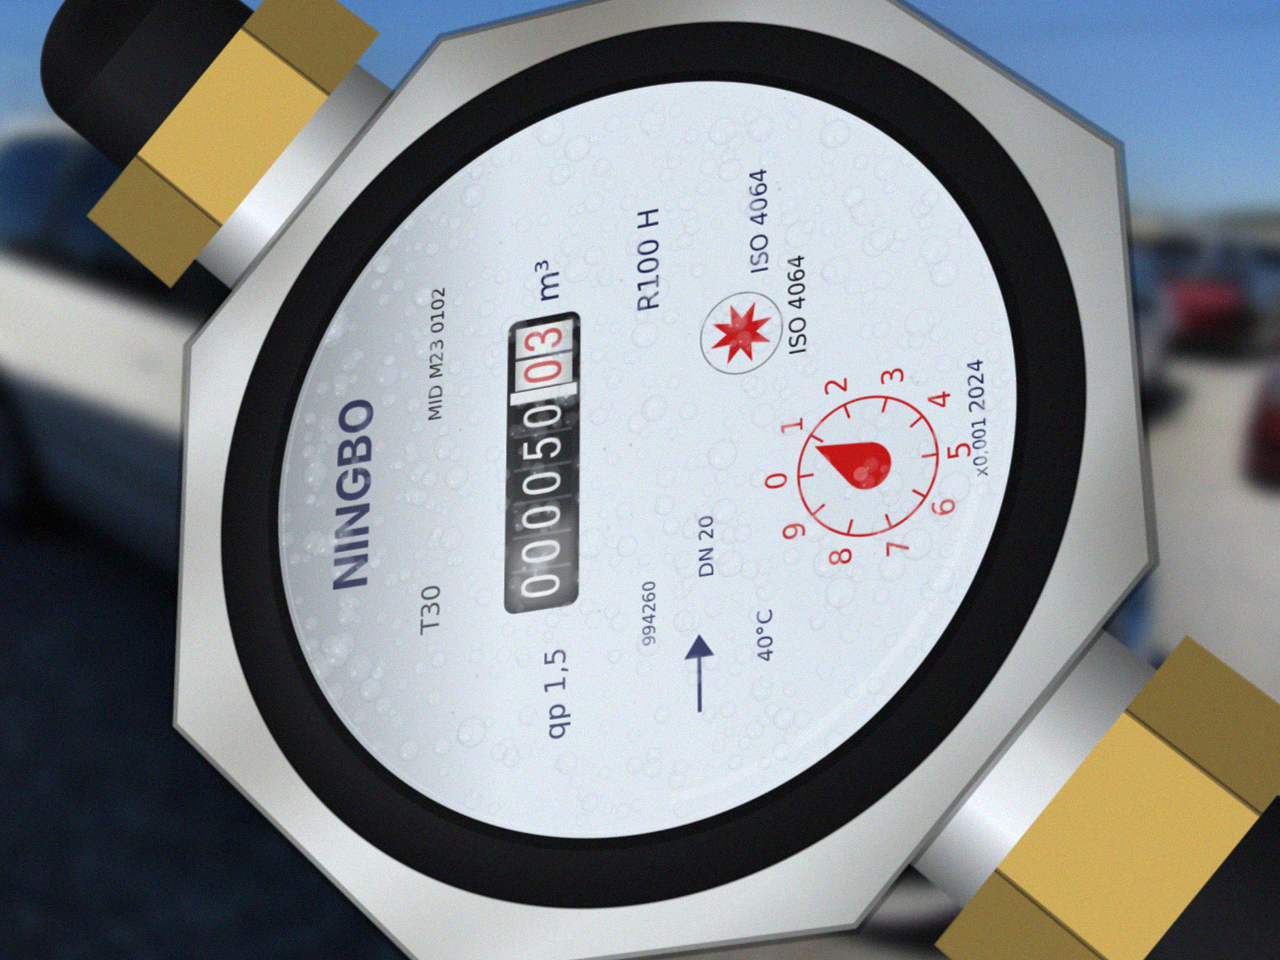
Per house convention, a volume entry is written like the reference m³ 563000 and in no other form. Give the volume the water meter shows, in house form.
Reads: m³ 50.030
